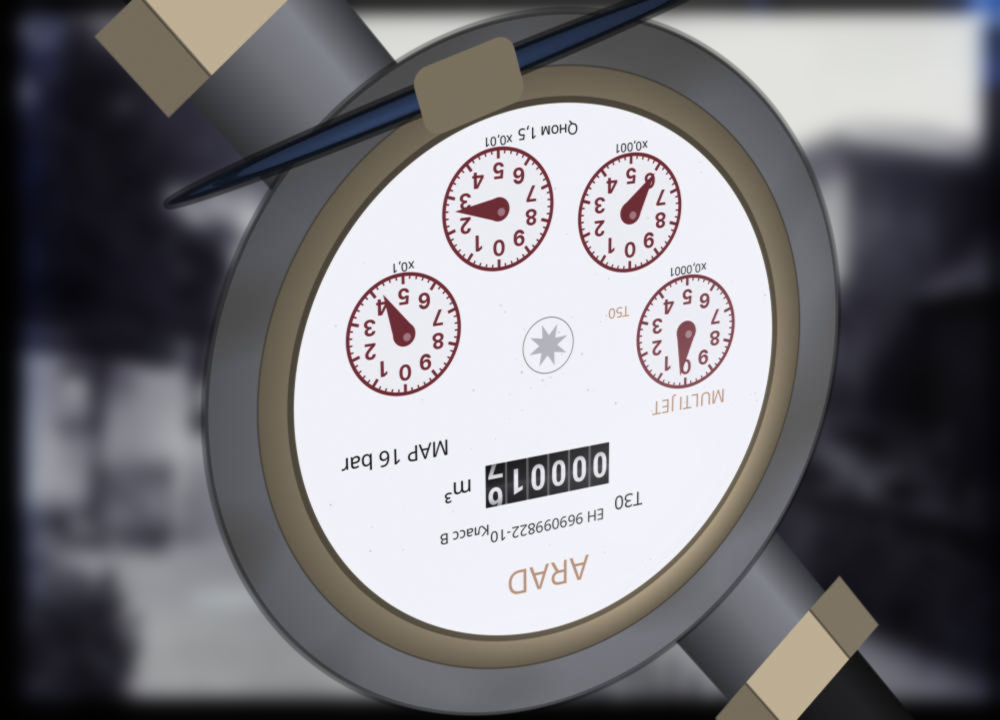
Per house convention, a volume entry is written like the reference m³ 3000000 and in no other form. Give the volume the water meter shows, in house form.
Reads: m³ 16.4260
